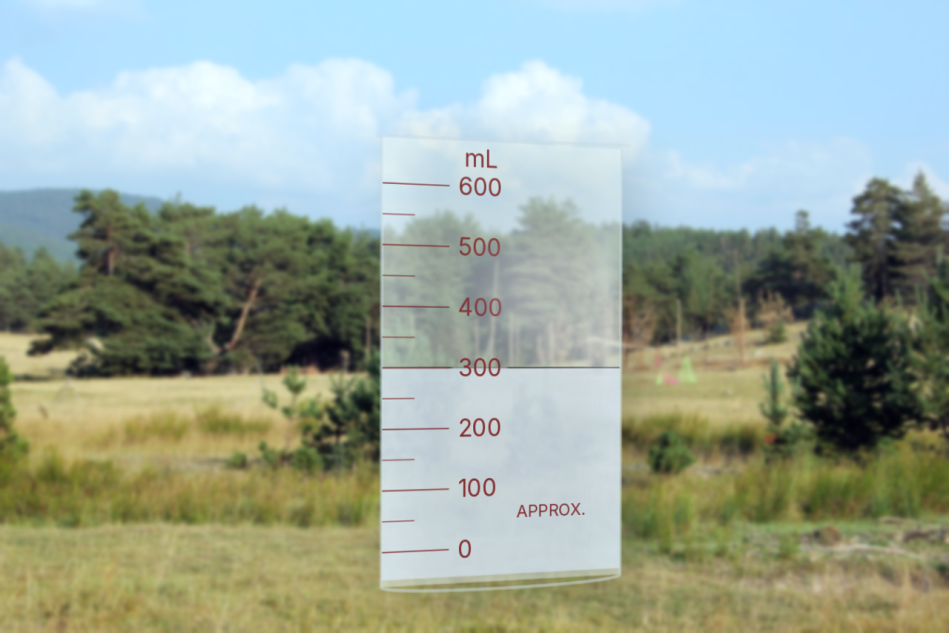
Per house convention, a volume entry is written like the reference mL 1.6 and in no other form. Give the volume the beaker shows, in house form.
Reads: mL 300
